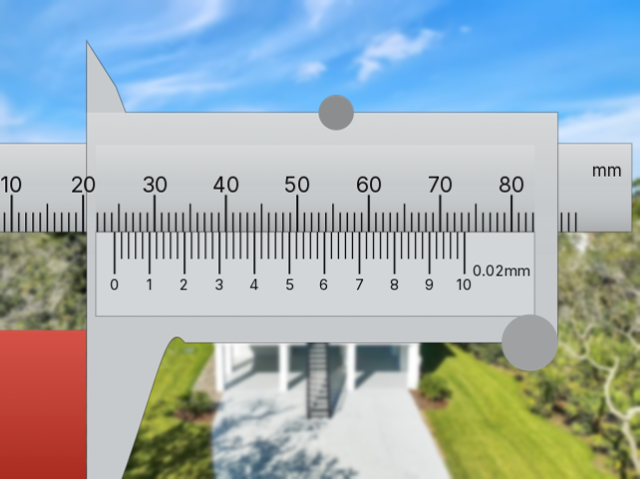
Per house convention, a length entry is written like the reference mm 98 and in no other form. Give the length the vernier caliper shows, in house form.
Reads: mm 24.4
